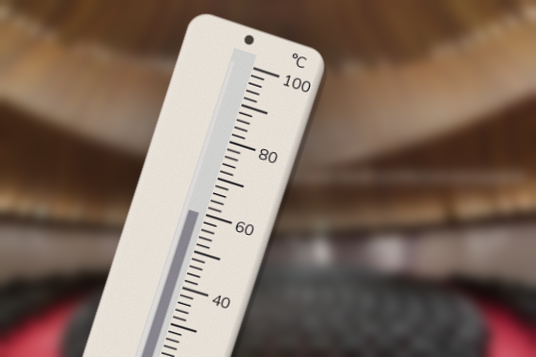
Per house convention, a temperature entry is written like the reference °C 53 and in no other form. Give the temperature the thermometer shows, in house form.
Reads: °C 60
